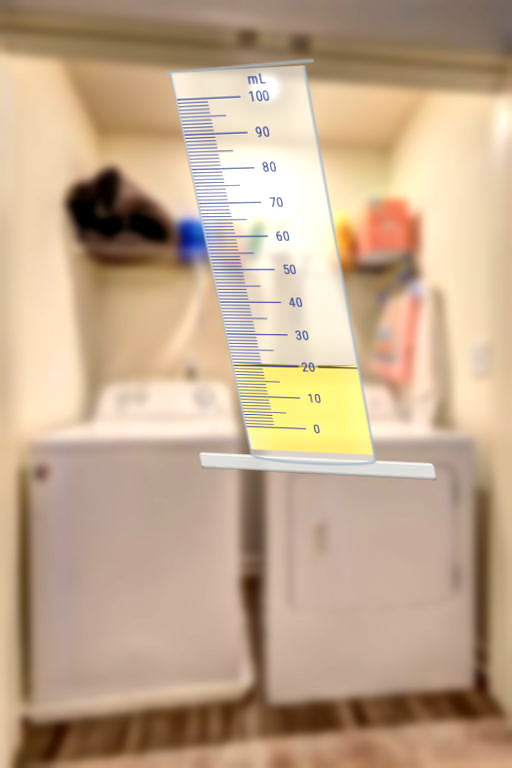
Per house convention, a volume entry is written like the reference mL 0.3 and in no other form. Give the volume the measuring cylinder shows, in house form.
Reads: mL 20
